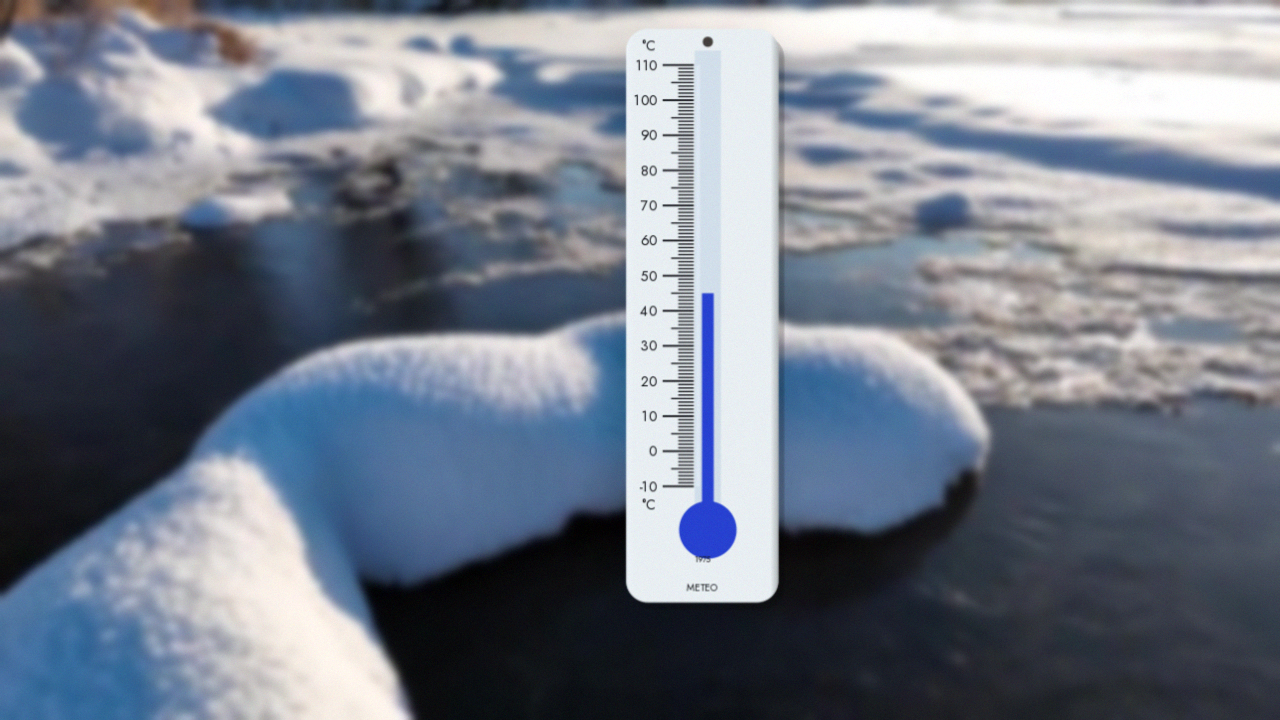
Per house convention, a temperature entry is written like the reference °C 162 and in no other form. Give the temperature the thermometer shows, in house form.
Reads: °C 45
